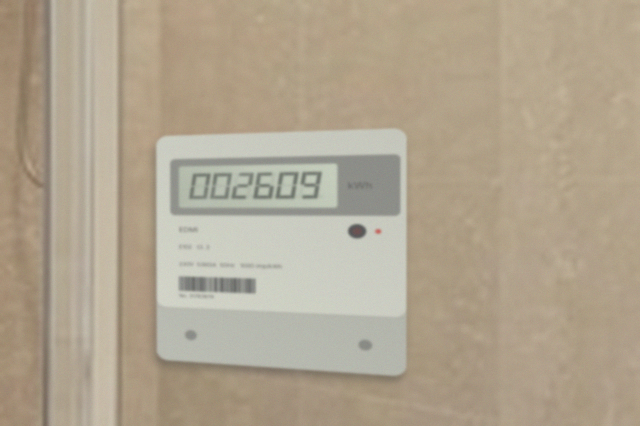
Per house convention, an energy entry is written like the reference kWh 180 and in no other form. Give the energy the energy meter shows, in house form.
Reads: kWh 2609
